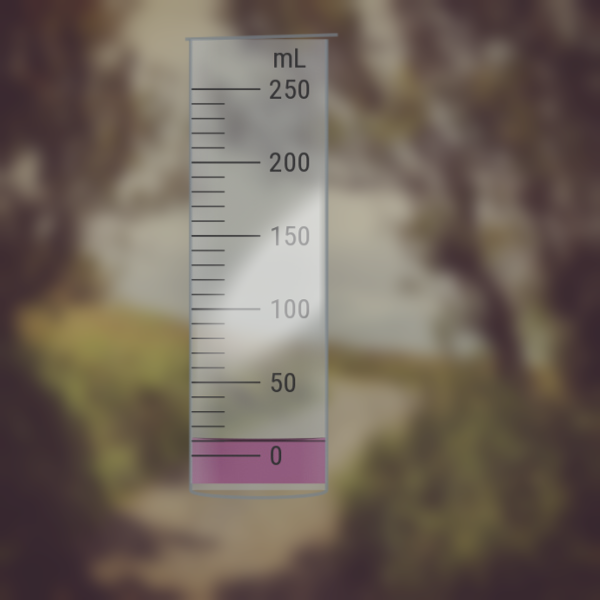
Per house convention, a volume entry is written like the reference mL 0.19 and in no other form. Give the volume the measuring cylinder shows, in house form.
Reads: mL 10
